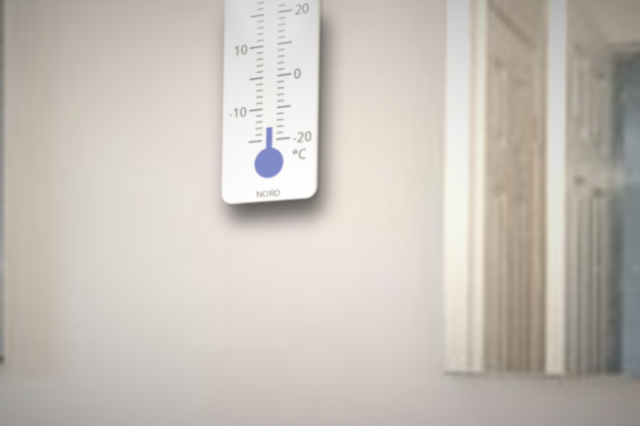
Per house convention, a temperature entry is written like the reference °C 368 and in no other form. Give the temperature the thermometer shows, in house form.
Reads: °C -16
